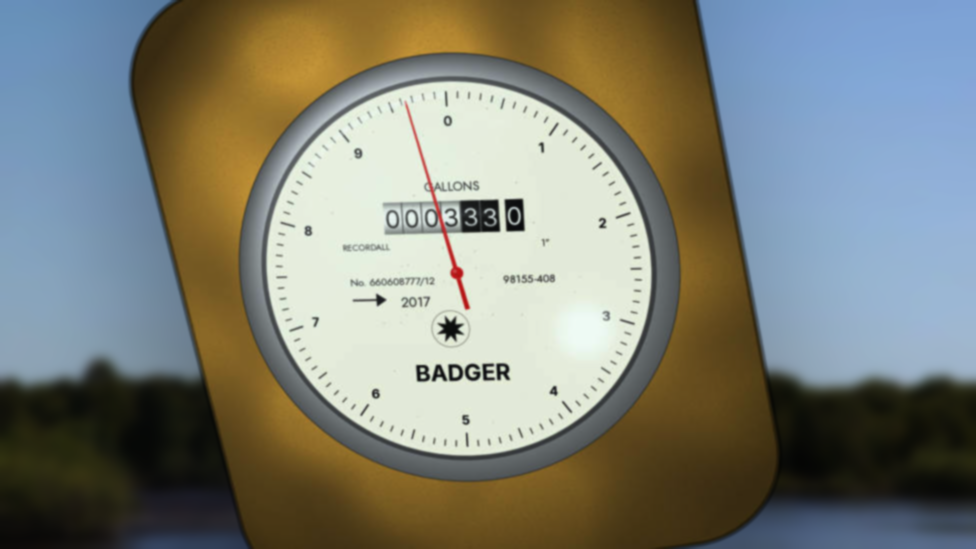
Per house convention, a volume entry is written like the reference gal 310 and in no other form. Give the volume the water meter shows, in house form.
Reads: gal 3329.6
